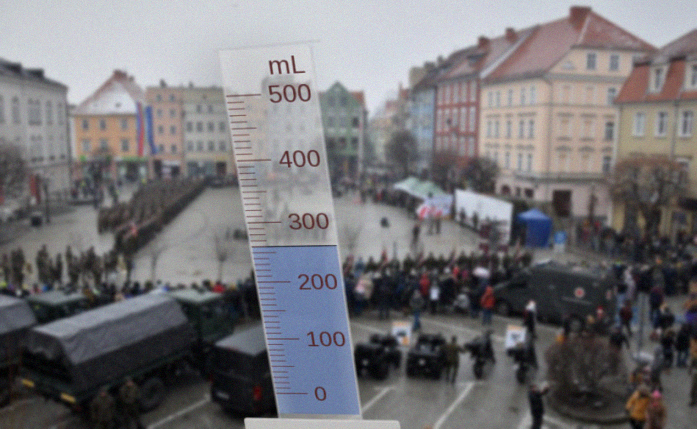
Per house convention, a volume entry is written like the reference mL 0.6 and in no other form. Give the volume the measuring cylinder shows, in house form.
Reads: mL 260
